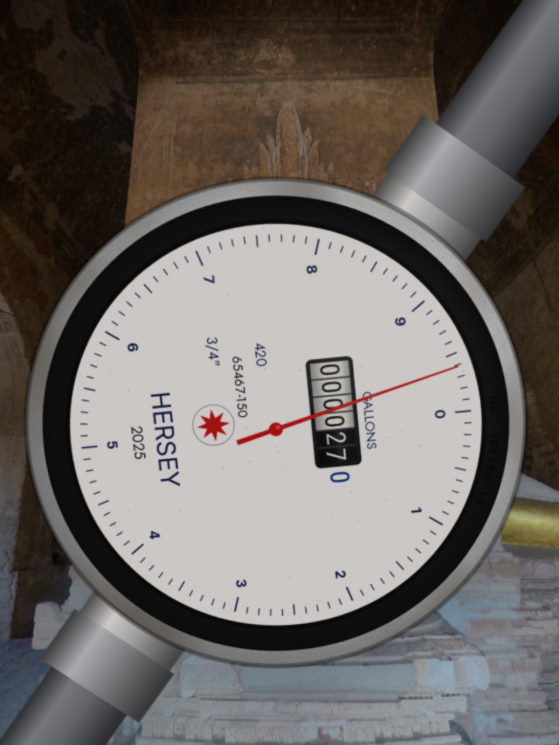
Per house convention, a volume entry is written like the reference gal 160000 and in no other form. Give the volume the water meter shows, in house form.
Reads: gal 269.6
